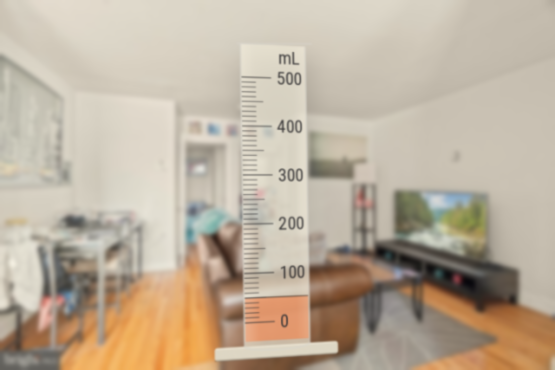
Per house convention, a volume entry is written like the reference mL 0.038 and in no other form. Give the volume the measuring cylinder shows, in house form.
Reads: mL 50
